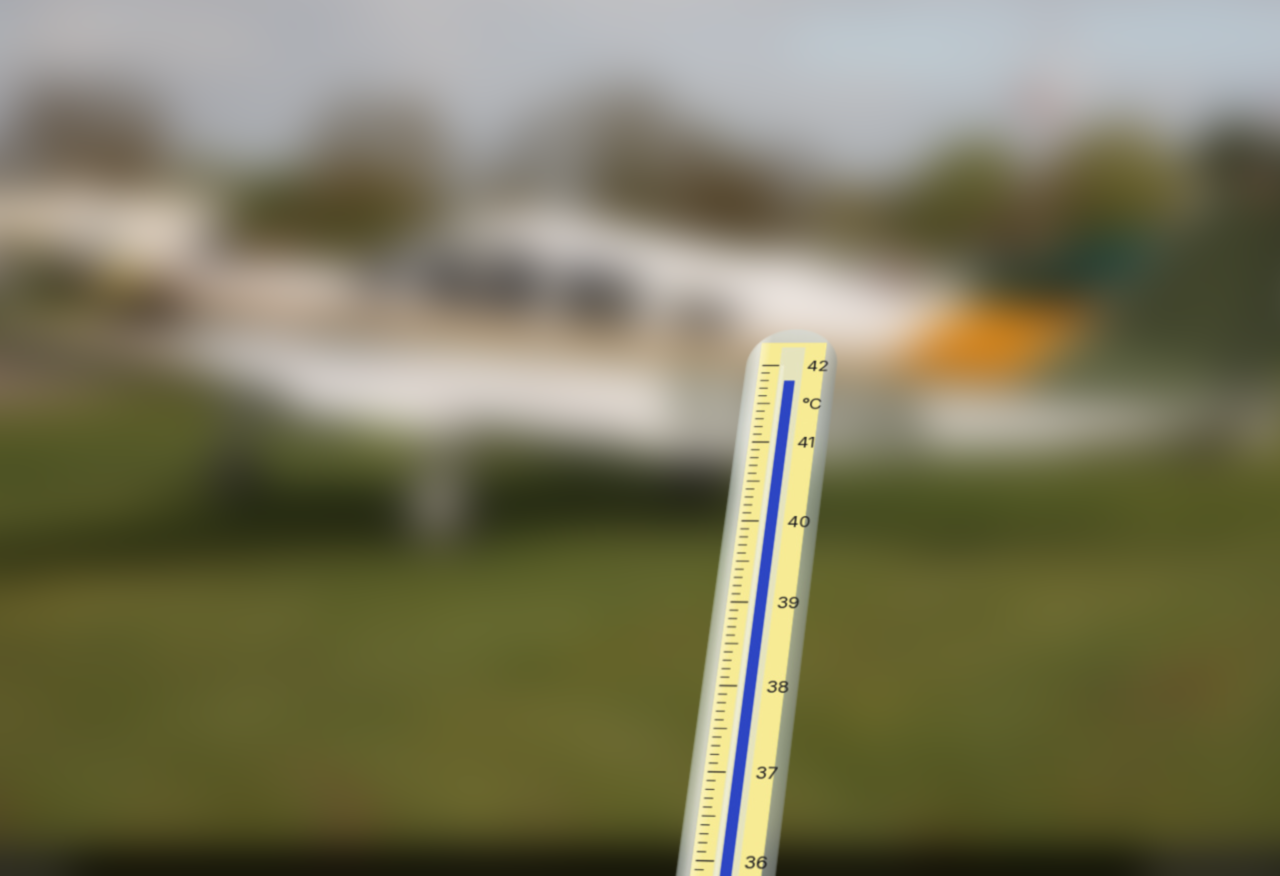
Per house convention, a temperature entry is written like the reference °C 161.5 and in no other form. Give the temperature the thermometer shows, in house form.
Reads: °C 41.8
